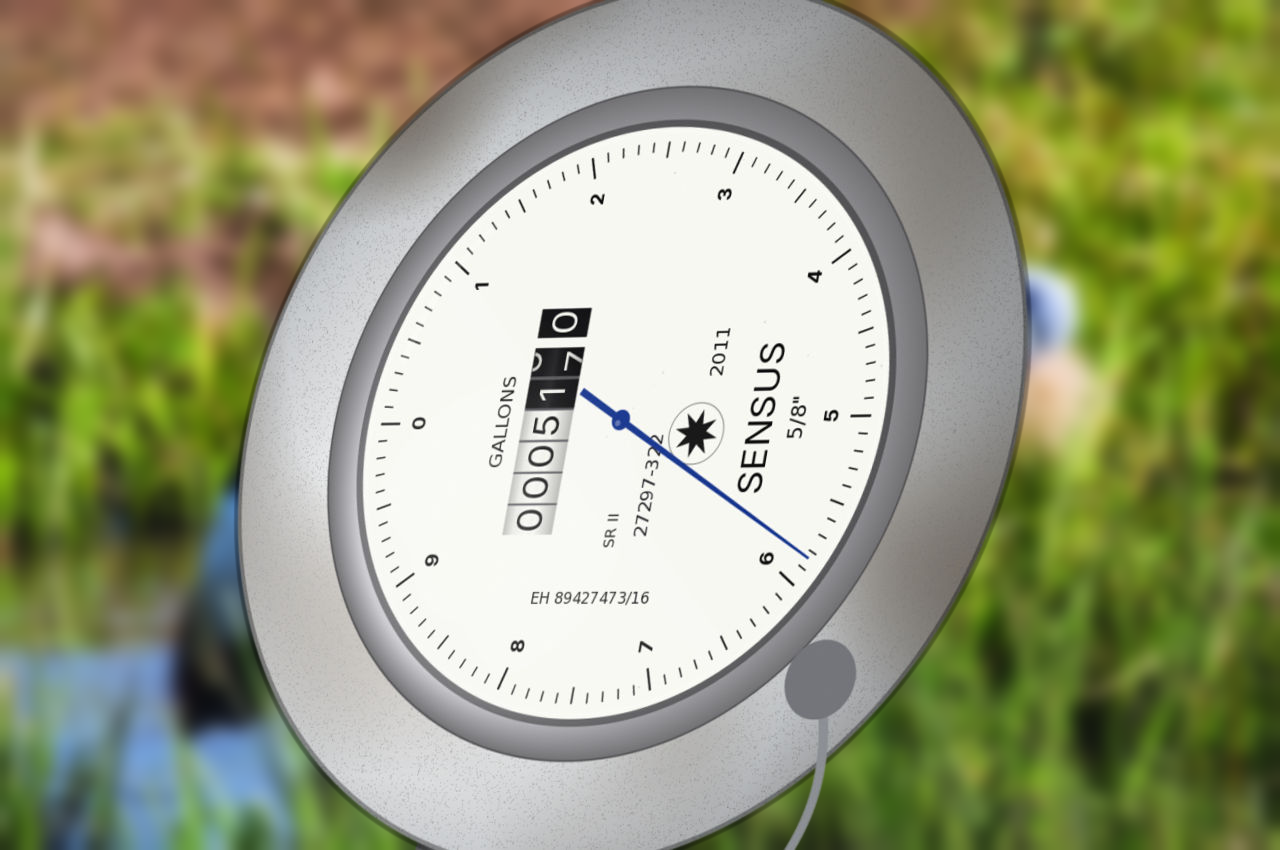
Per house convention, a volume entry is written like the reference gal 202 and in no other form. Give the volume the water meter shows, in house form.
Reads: gal 5165.8
